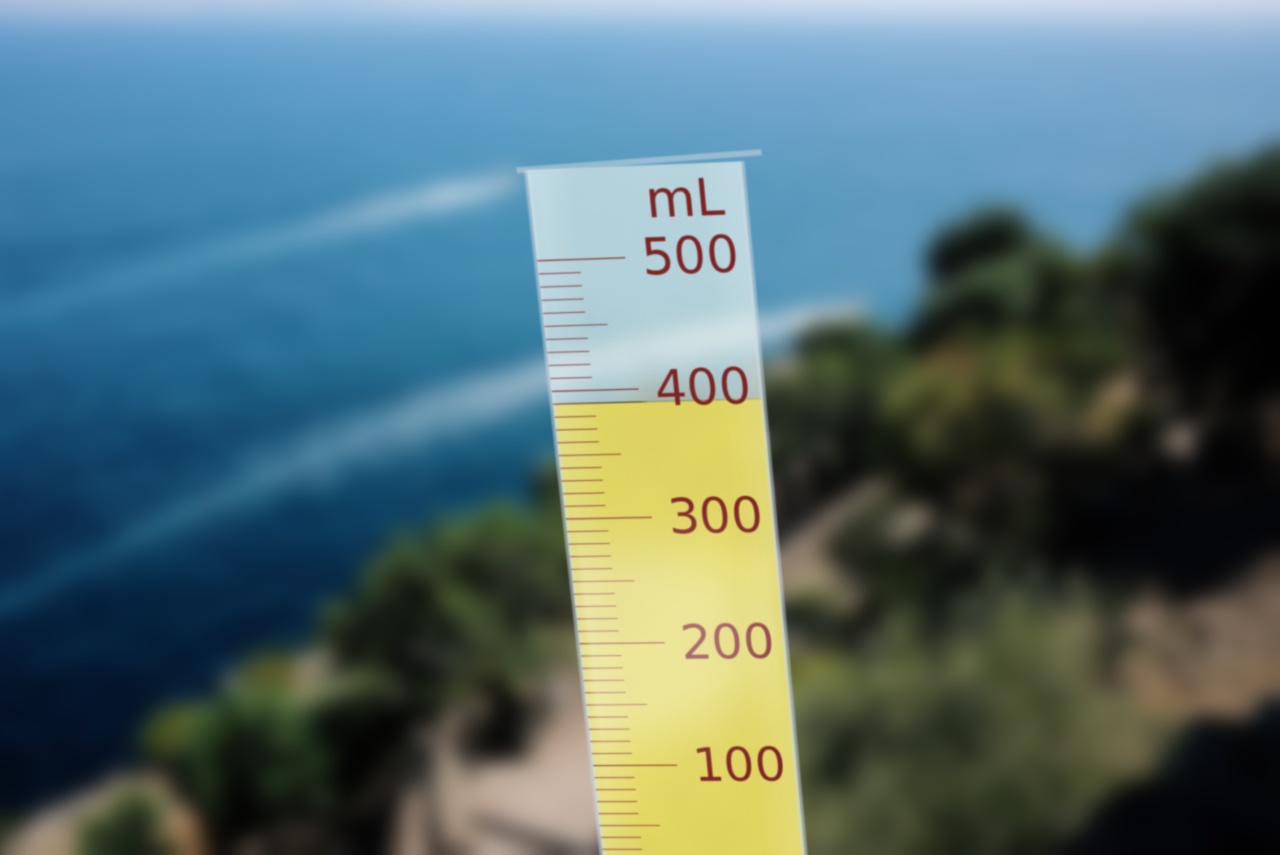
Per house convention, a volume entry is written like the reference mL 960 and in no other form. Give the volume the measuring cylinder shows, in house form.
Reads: mL 390
